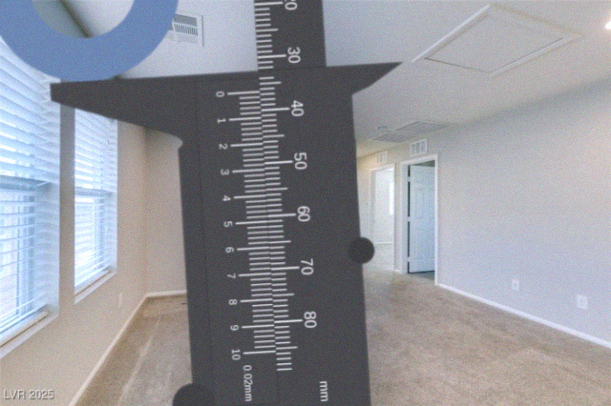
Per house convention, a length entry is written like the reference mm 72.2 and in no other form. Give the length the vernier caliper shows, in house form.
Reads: mm 36.5
